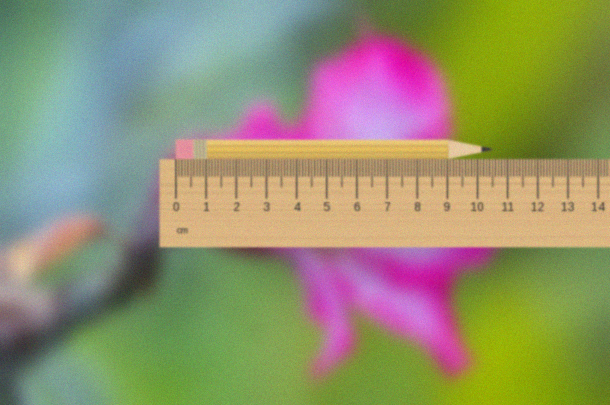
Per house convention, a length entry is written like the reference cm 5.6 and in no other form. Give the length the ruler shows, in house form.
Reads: cm 10.5
